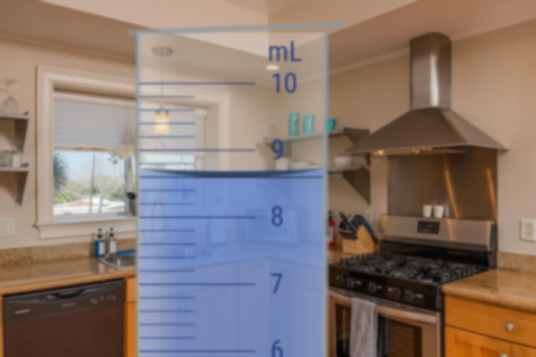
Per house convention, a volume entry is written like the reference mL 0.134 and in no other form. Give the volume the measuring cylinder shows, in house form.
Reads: mL 8.6
